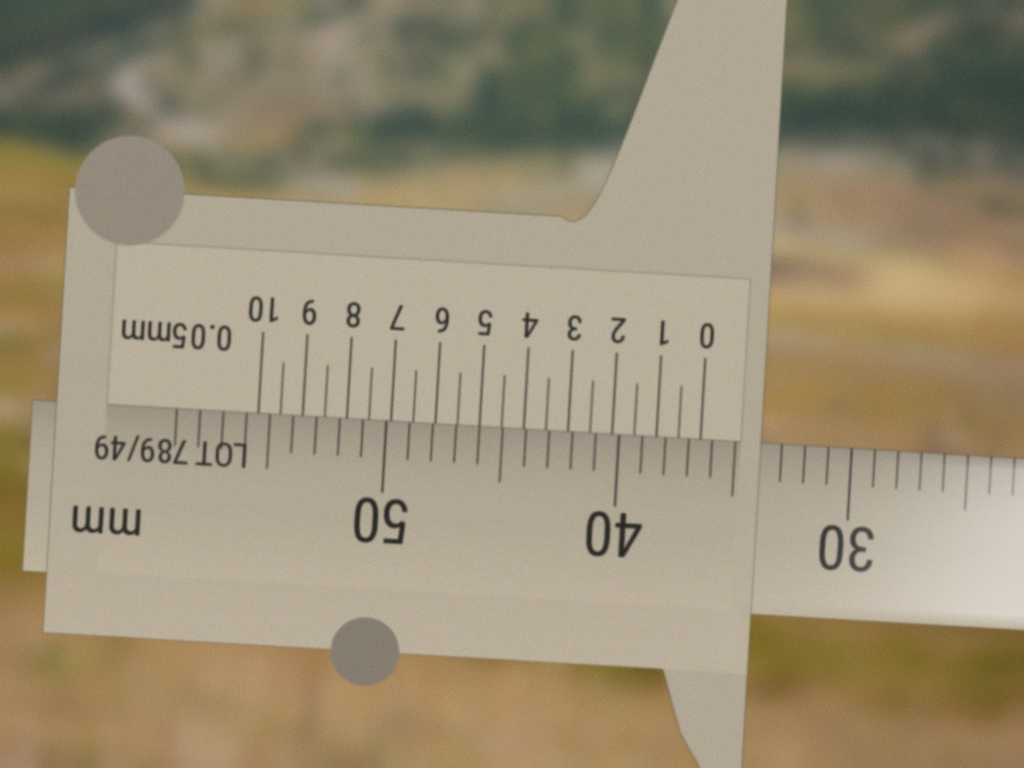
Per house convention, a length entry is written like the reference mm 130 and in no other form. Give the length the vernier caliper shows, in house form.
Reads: mm 36.5
